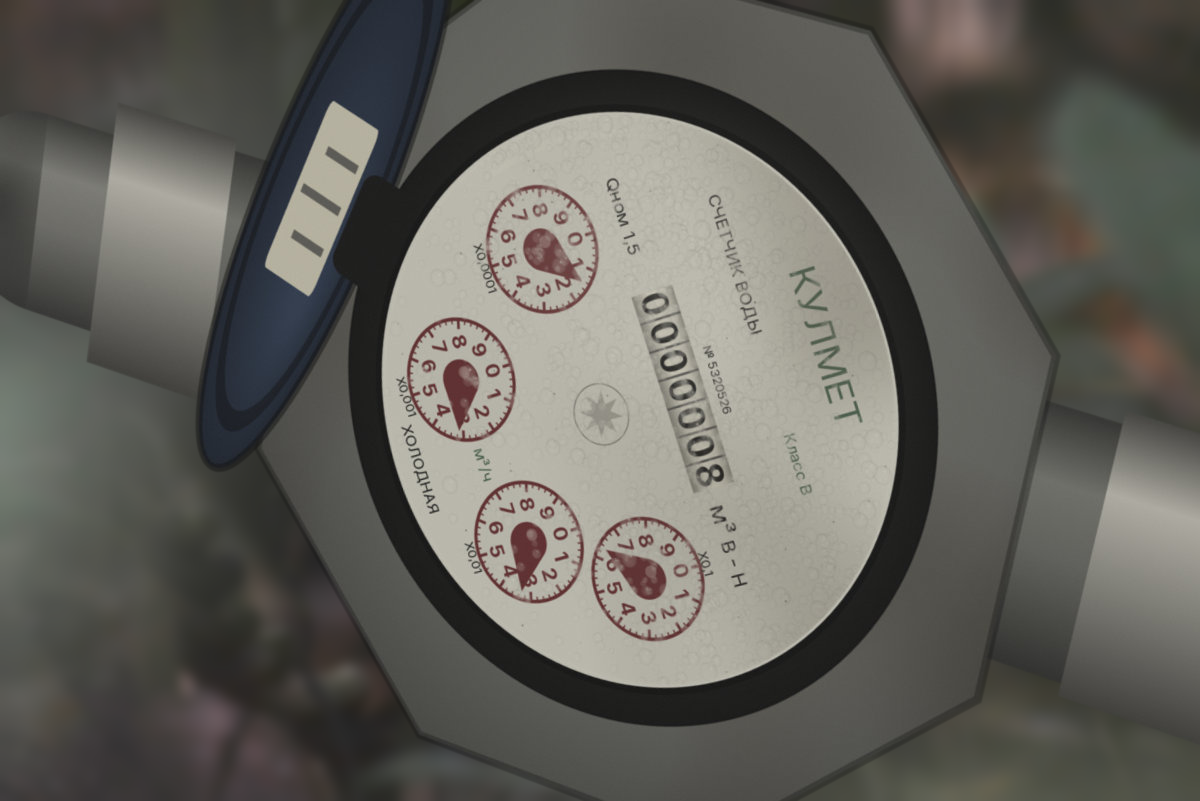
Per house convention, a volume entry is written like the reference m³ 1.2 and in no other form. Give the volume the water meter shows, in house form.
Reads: m³ 8.6331
